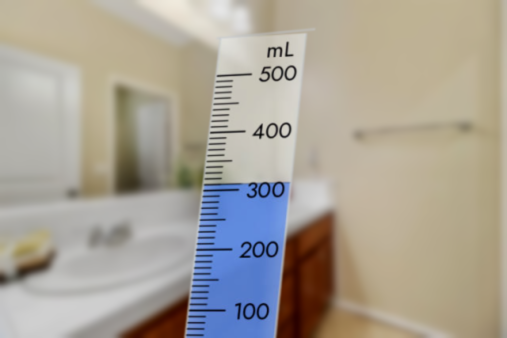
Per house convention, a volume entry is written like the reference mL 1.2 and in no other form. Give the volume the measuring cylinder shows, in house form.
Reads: mL 310
